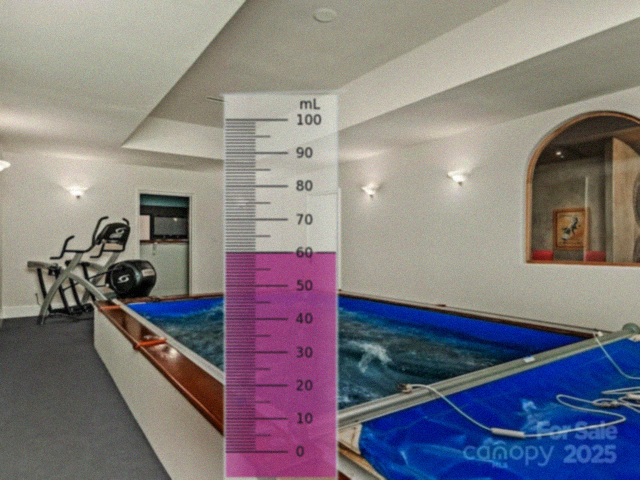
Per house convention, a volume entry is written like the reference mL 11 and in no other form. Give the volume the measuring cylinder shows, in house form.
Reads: mL 60
